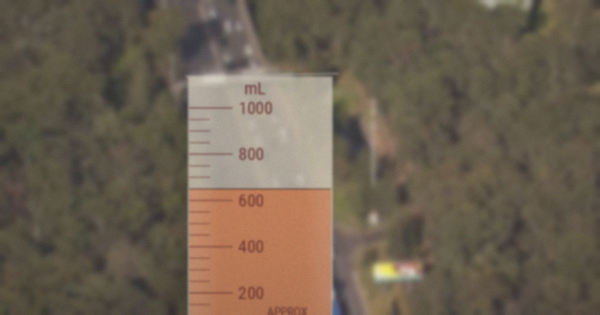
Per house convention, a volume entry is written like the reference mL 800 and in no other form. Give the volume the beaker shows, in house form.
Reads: mL 650
